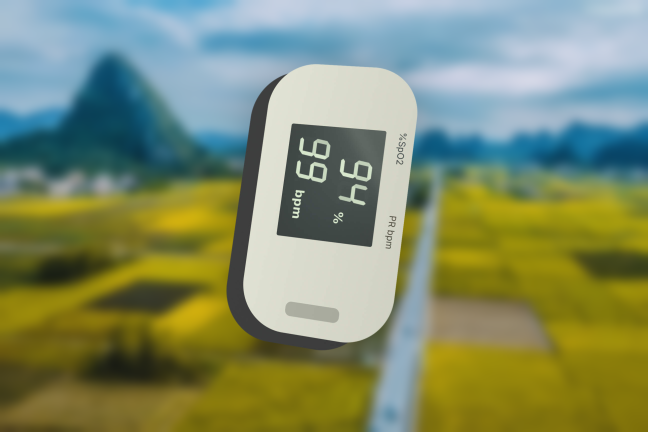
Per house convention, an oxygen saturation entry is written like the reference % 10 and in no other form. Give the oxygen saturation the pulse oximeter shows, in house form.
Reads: % 94
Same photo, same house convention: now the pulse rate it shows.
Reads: bpm 99
